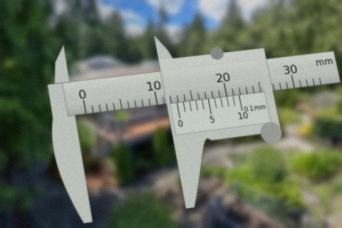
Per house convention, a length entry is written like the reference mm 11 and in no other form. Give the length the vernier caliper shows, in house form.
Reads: mm 12.8
